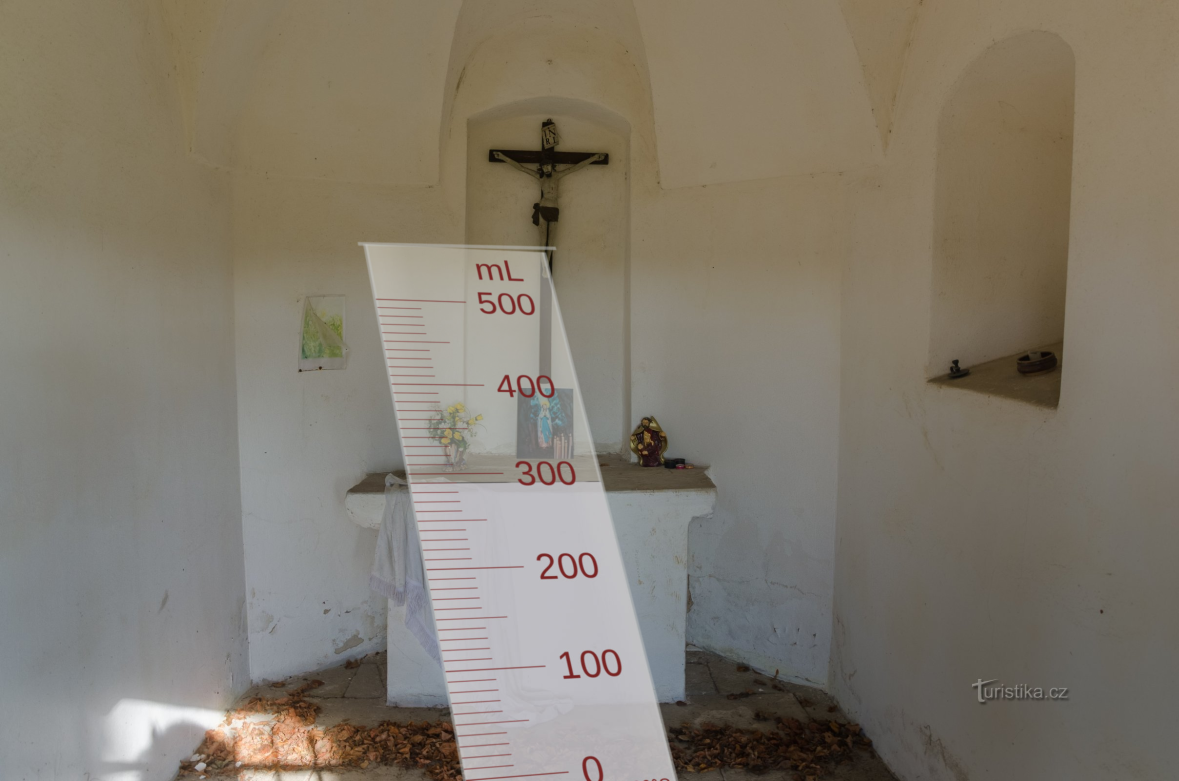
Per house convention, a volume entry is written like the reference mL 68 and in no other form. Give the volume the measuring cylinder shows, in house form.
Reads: mL 290
